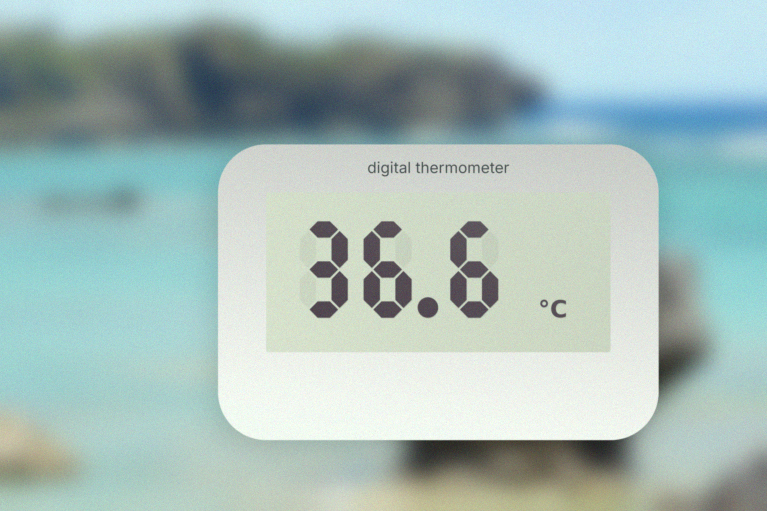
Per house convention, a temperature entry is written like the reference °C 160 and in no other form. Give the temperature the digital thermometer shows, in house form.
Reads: °C 36.6
